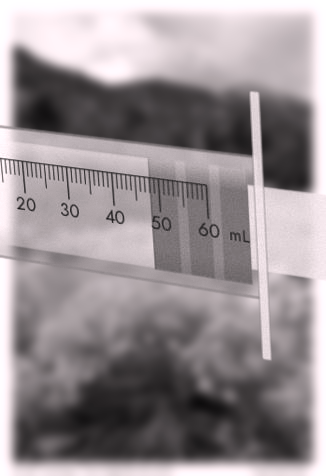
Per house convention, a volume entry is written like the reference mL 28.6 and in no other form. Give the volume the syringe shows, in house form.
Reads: mL 48
